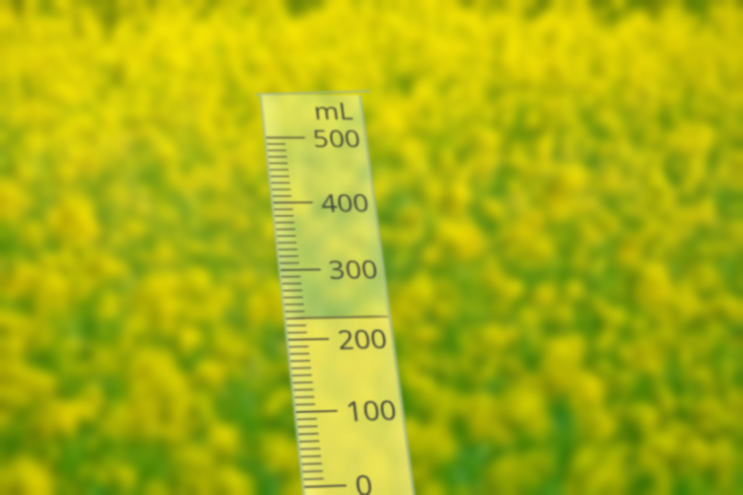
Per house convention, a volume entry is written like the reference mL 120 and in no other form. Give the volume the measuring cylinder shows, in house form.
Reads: mL 230
